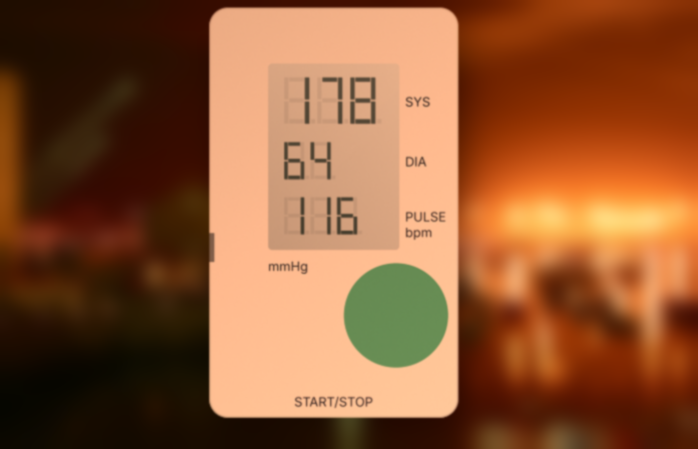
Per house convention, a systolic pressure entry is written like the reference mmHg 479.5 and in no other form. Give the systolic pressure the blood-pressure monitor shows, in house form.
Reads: mmHg 178
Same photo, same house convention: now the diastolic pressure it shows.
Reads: mmHg 64
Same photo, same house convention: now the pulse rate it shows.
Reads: bpm 116
